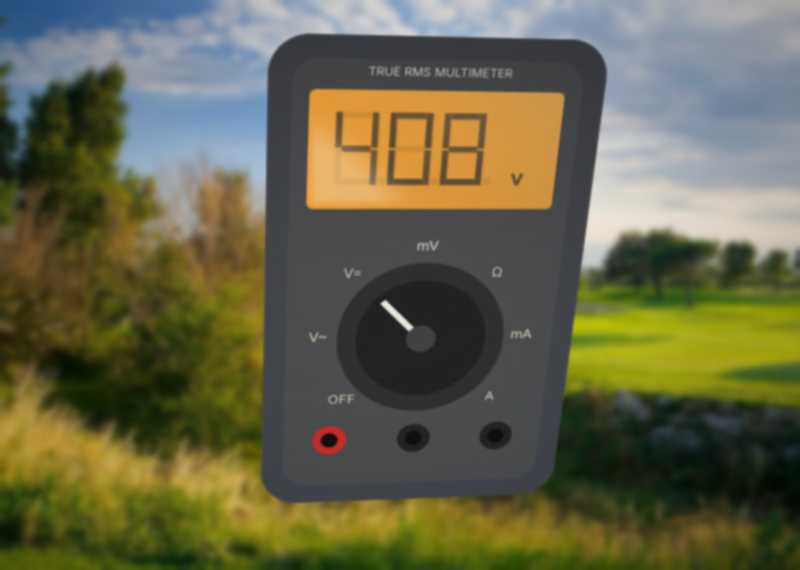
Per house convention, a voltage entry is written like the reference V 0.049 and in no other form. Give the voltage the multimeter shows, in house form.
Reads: V 408
